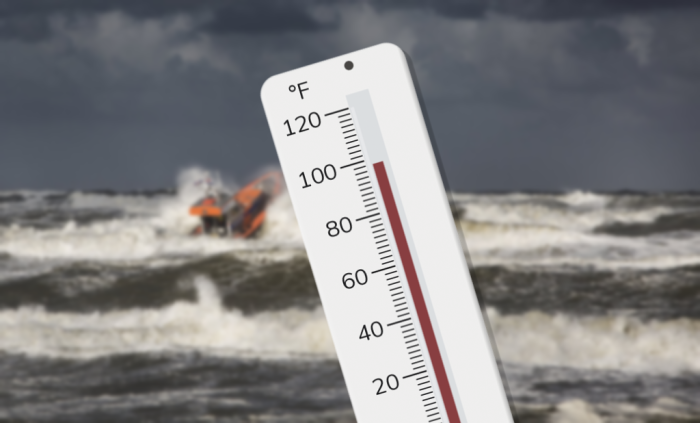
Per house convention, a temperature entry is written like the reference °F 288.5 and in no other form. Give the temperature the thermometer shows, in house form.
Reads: °F 98
